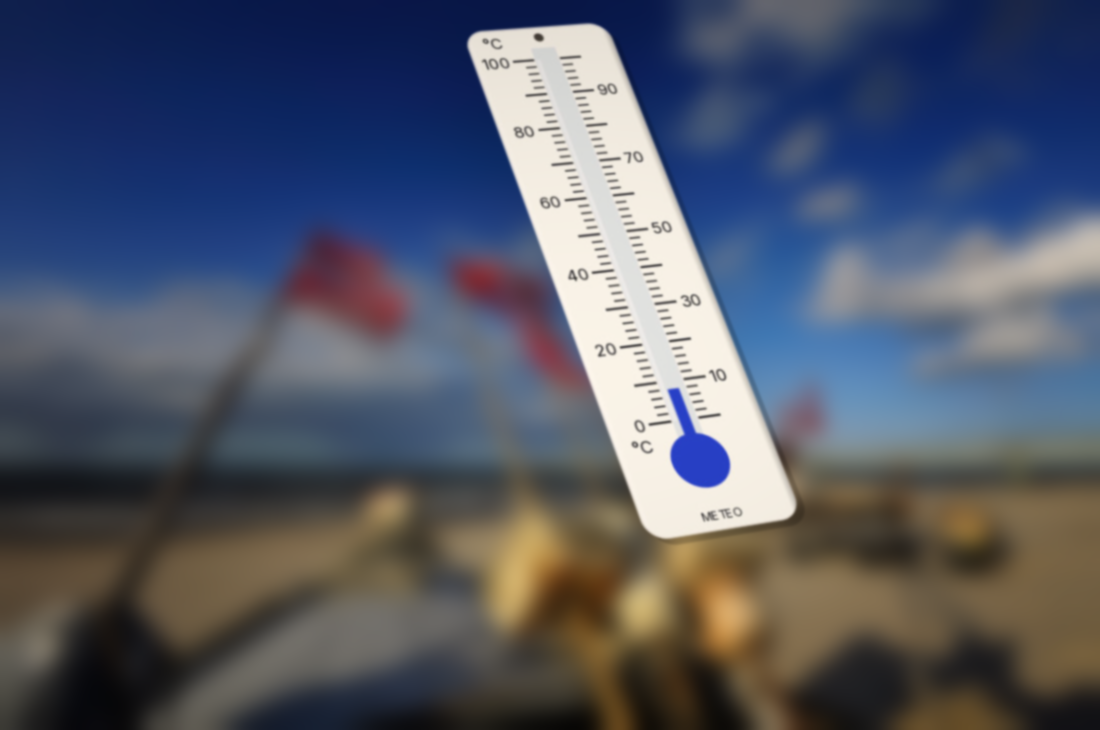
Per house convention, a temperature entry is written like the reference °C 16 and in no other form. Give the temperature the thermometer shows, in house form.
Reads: °C 8
